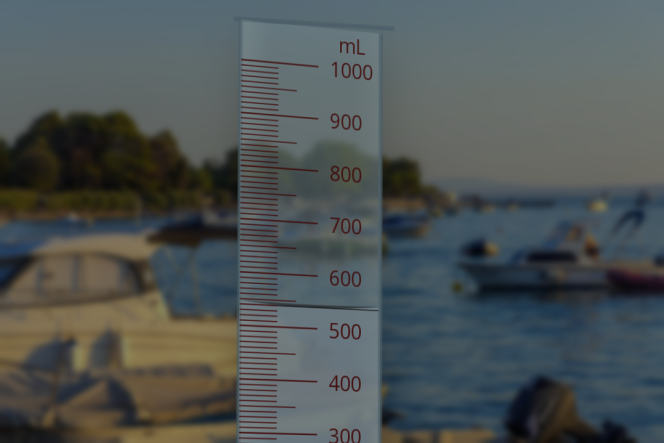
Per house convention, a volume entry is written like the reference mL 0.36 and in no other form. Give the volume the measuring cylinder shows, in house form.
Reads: mL 540
